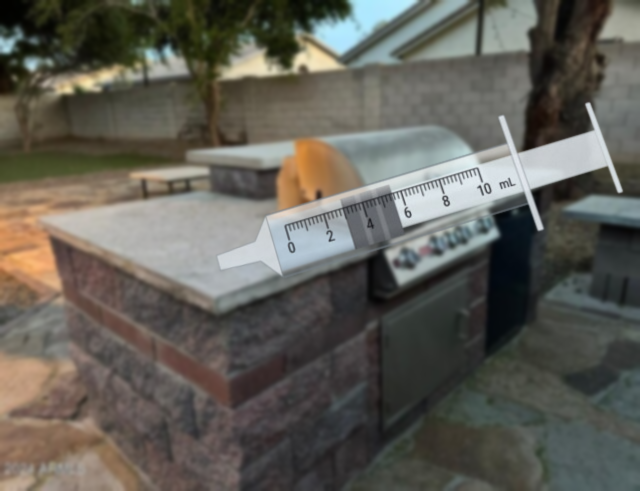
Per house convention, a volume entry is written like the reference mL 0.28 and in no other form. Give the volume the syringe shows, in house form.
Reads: mL 3
